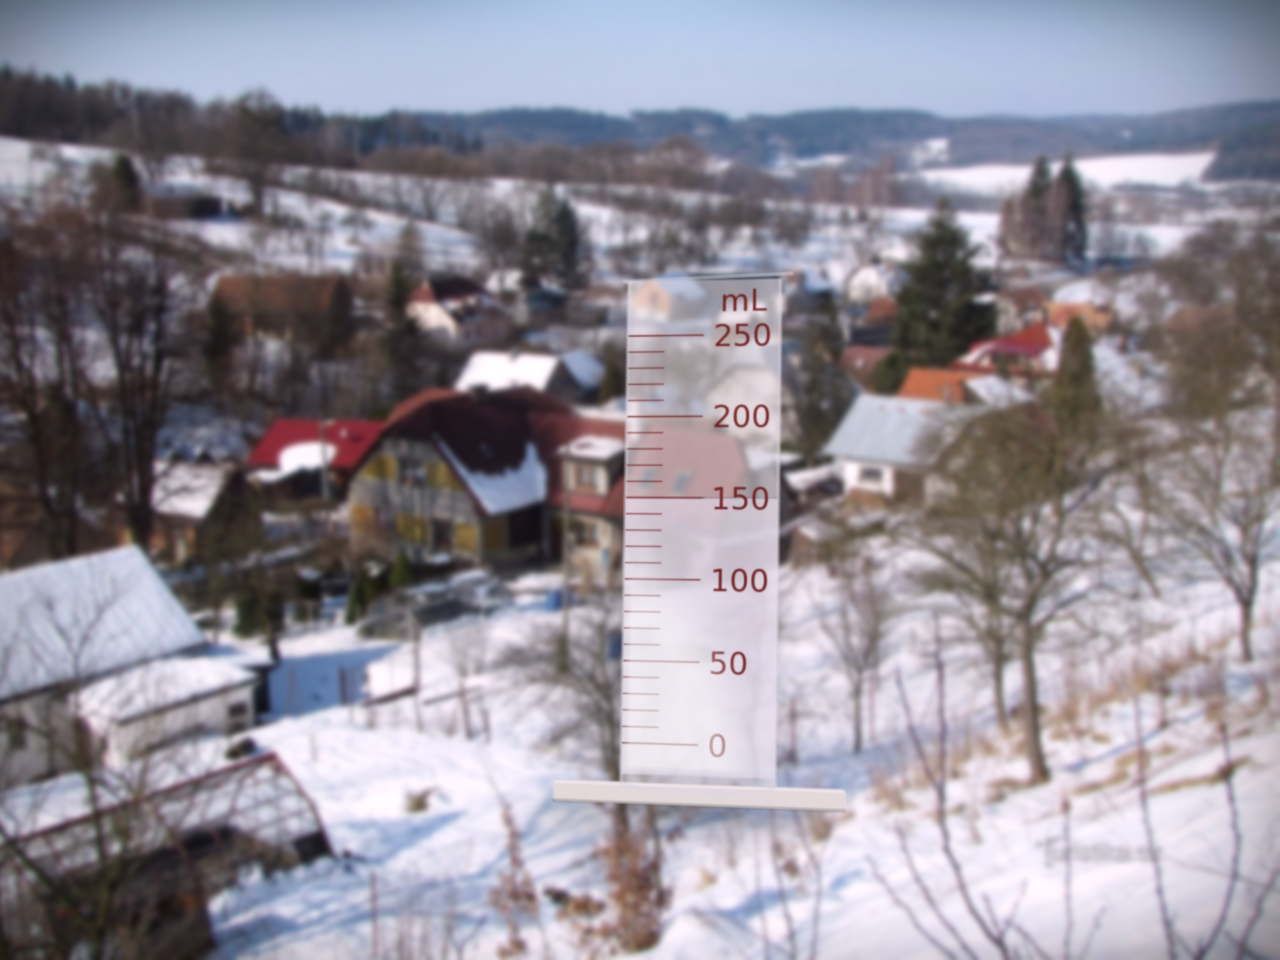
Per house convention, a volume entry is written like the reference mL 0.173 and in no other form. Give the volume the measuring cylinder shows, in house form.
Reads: mL 150
